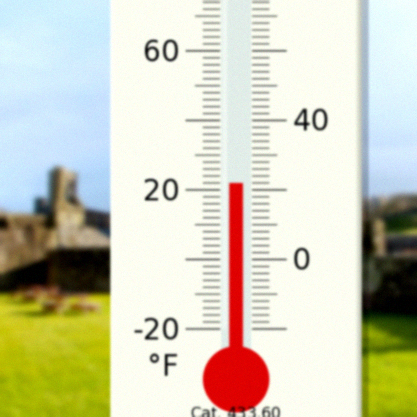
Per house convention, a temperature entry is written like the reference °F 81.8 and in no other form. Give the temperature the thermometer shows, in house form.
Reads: °F 22
